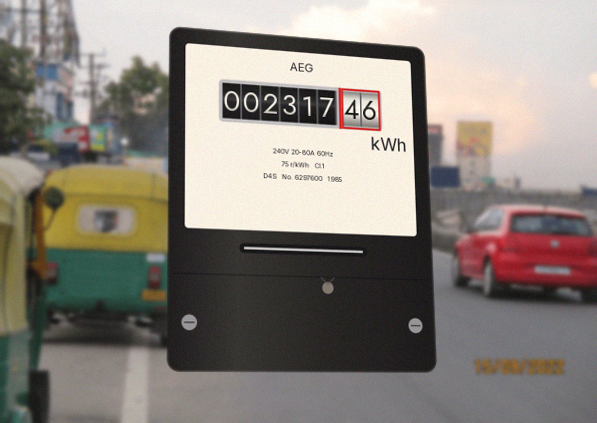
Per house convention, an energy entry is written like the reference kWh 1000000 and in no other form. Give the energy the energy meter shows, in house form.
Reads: kWh 2317.46
